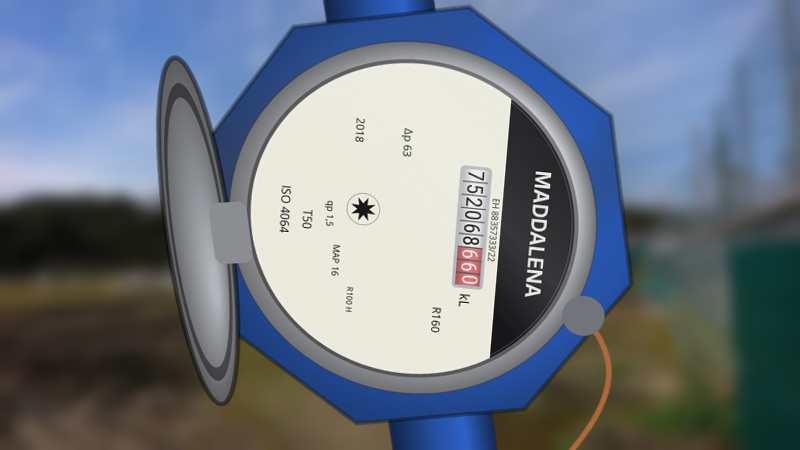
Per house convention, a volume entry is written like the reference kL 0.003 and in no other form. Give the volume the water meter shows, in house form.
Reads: kL 752068.660
